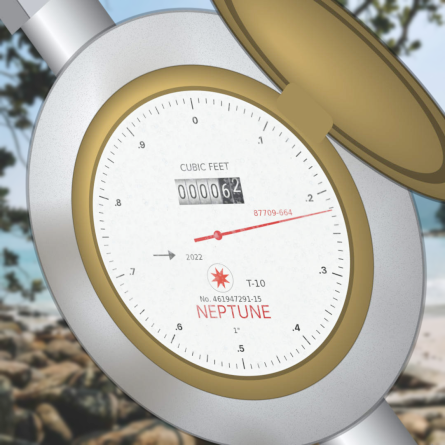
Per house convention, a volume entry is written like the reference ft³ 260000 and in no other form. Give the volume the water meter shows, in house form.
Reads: ft³ 62.22
